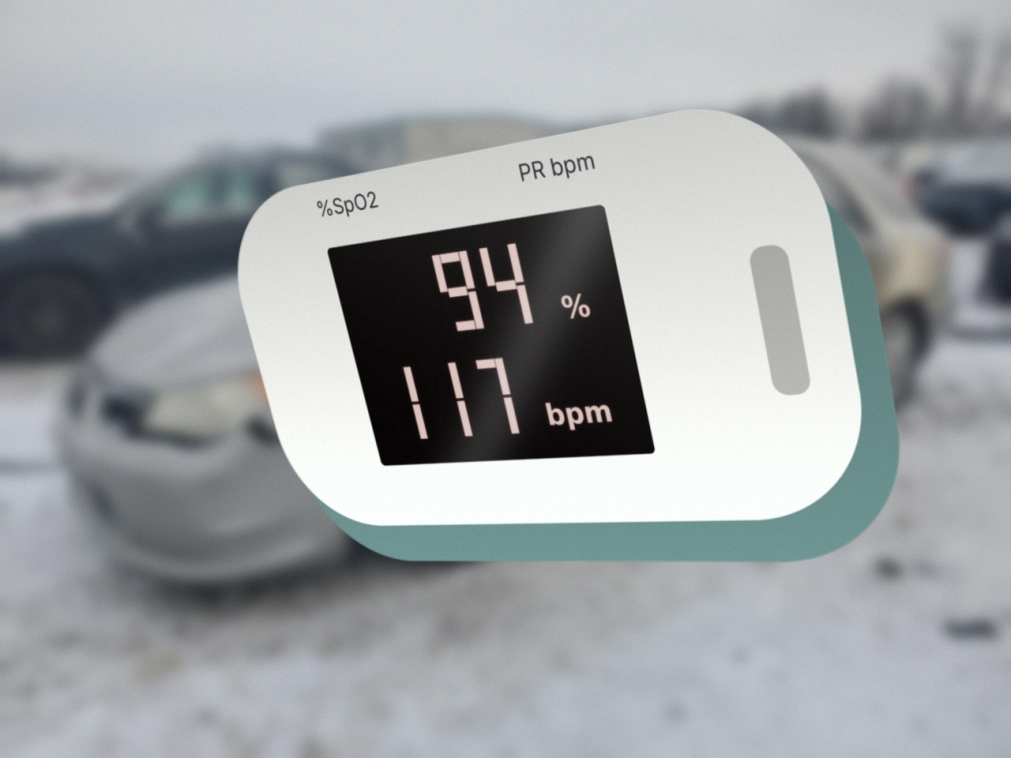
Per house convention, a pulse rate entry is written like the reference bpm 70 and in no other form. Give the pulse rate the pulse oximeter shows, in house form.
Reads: bpm 117
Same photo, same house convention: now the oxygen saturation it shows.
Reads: % 94
